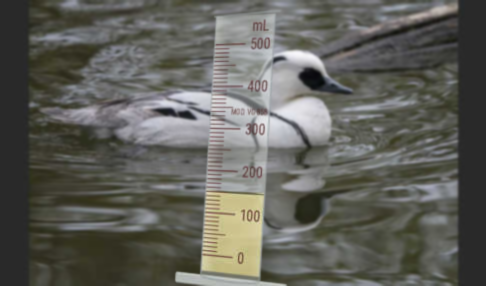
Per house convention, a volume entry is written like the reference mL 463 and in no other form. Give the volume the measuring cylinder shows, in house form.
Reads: mL 150
